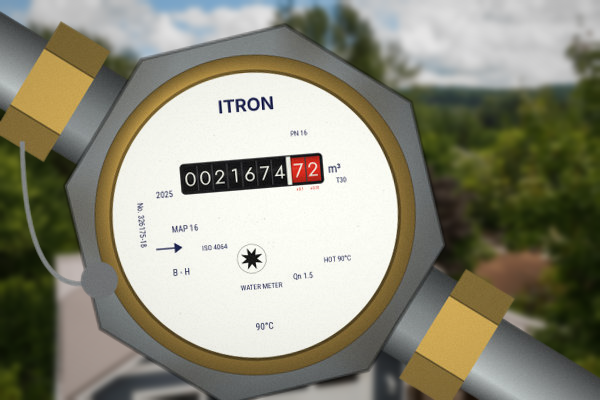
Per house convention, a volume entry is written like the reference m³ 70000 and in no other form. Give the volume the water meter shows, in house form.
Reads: m³ 21674.72
